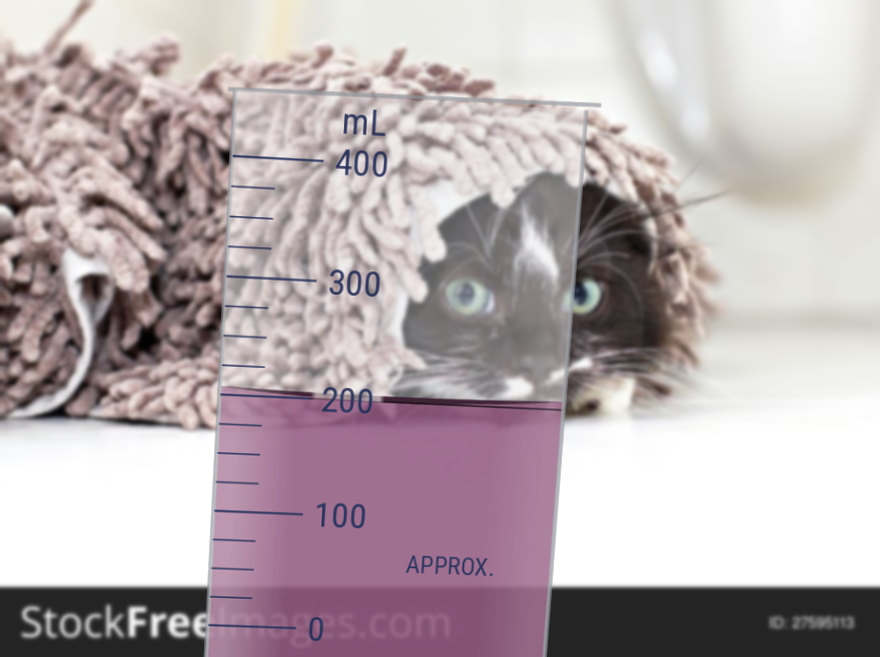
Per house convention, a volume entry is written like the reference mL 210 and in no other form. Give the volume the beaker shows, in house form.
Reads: mL 200
